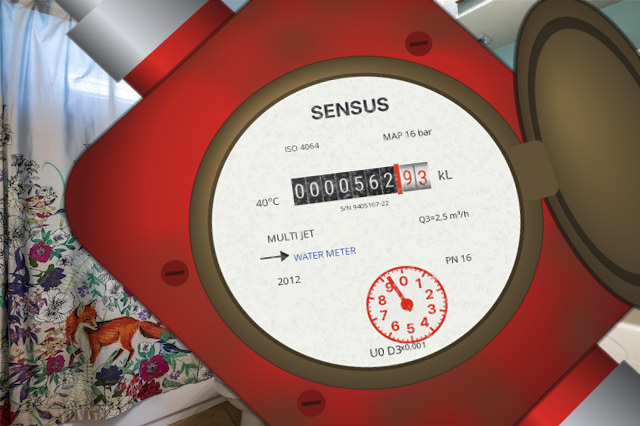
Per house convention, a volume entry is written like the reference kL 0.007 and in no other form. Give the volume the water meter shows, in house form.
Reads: kL 562.929
